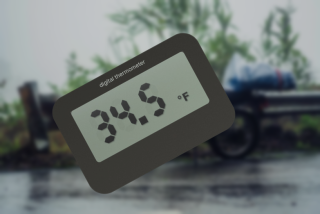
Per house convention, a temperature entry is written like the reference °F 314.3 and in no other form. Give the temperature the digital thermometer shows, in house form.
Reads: °F 34.5
